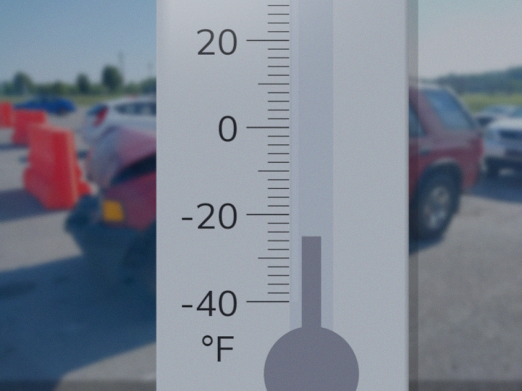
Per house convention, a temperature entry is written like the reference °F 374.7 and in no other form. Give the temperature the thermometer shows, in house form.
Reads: °F -25
